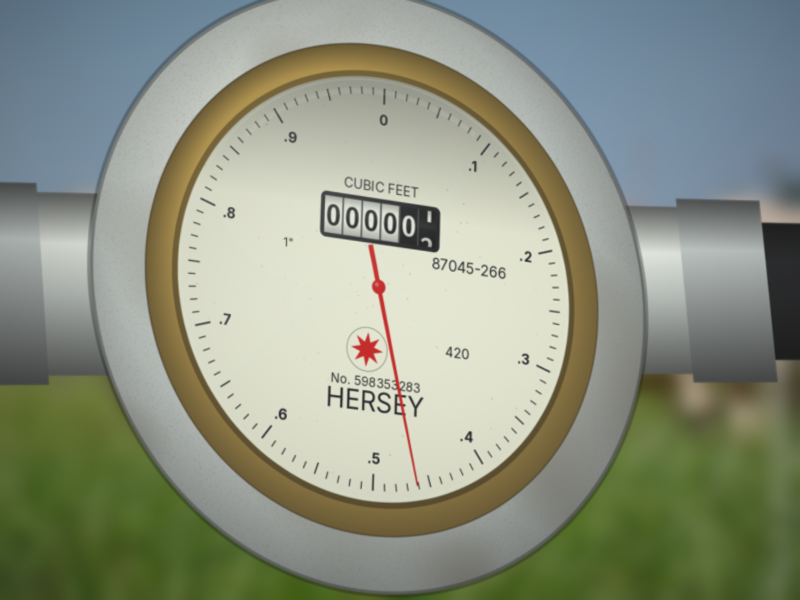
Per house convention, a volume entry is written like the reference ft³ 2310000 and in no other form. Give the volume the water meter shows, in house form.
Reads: ft³ 1.46
